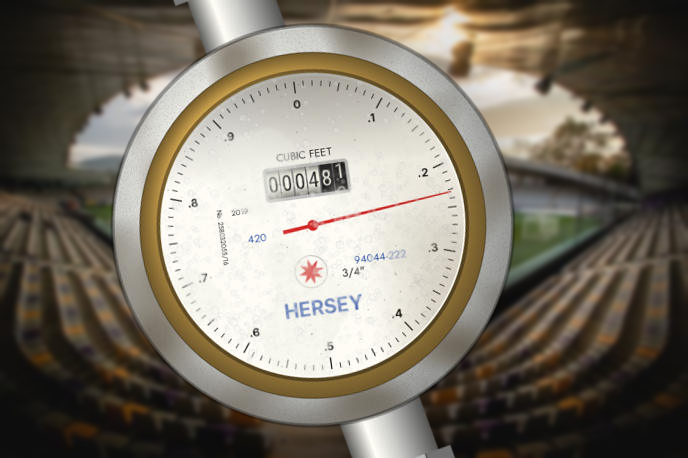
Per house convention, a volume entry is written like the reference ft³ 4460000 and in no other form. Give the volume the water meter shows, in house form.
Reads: ft³ 481.23
